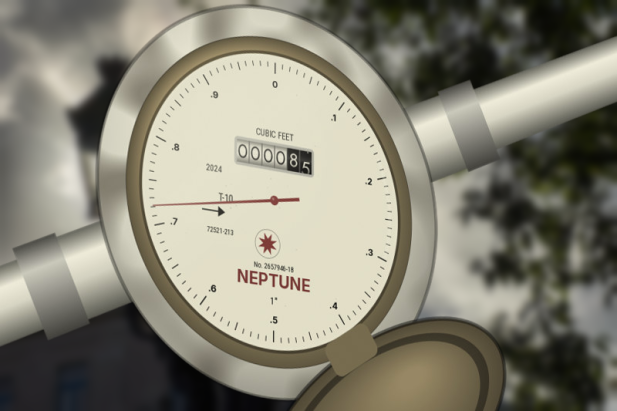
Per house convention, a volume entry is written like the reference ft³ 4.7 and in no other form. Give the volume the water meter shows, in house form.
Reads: ft³ 84.72
